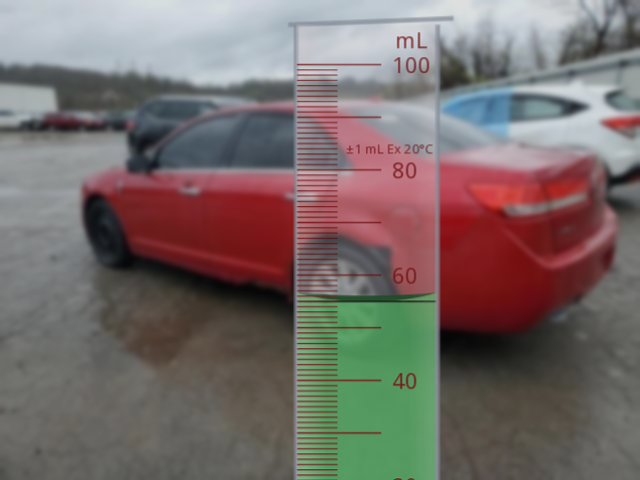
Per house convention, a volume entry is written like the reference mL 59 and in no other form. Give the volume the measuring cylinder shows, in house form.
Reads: mL 55
